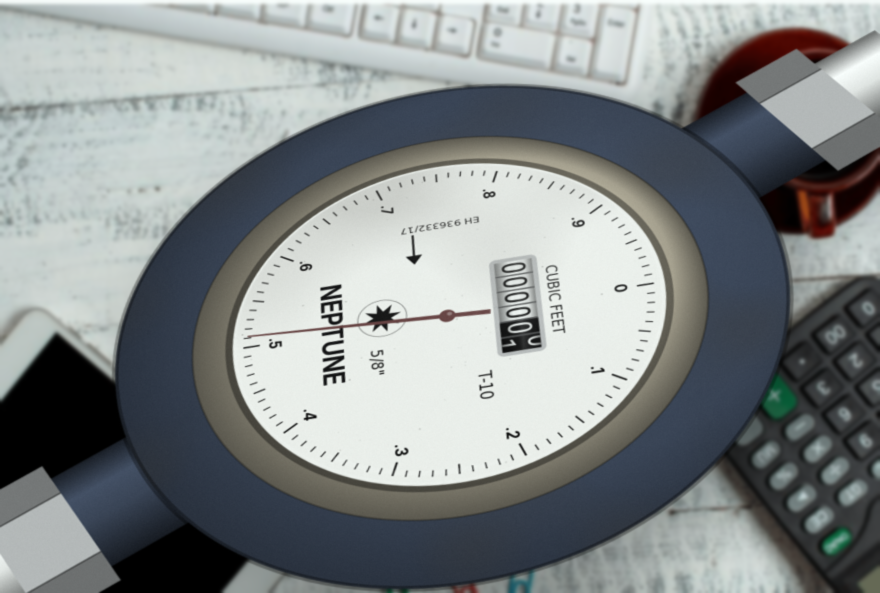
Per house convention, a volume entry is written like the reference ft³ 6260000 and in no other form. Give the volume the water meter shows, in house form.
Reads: ft³ 0.51
